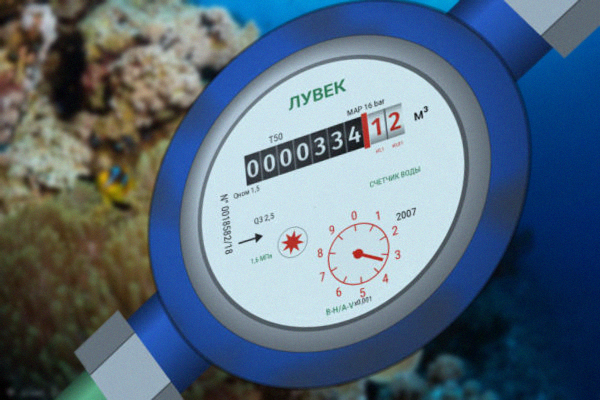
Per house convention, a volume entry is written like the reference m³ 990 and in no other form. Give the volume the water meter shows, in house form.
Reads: m³ 334.123
